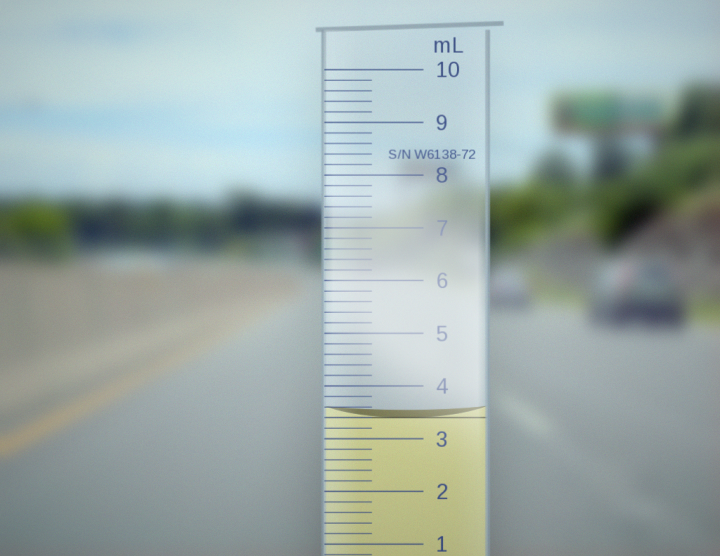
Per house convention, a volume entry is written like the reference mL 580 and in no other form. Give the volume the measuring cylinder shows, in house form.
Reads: mL 3.4
